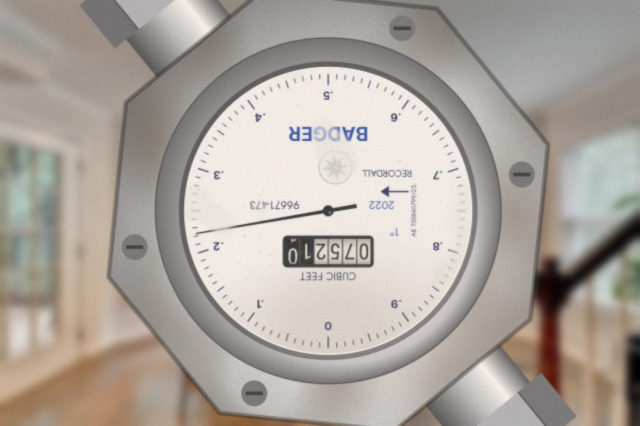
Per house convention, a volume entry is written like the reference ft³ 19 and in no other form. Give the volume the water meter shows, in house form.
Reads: ft³ 75210.22
